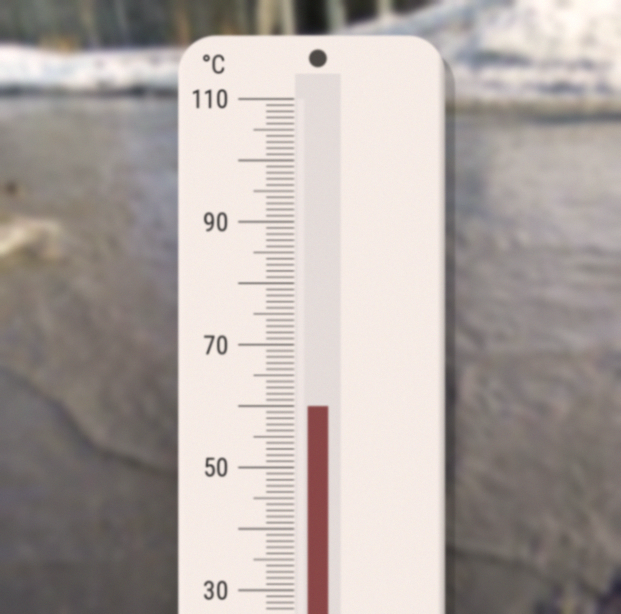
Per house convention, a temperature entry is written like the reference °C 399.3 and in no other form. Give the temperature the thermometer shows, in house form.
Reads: °C 60
